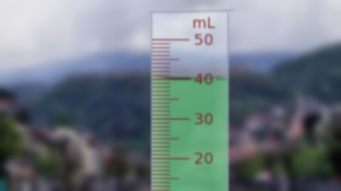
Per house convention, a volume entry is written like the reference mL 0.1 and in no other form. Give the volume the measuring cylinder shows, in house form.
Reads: mL 40
